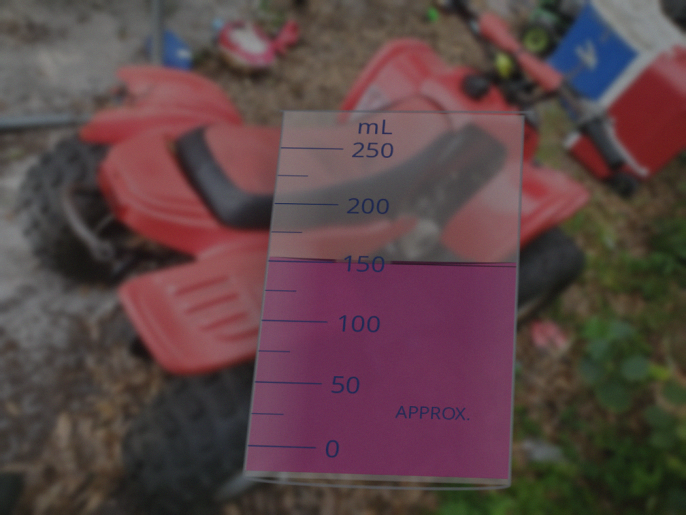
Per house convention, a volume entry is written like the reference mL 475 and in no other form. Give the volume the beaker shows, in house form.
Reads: mL 150
